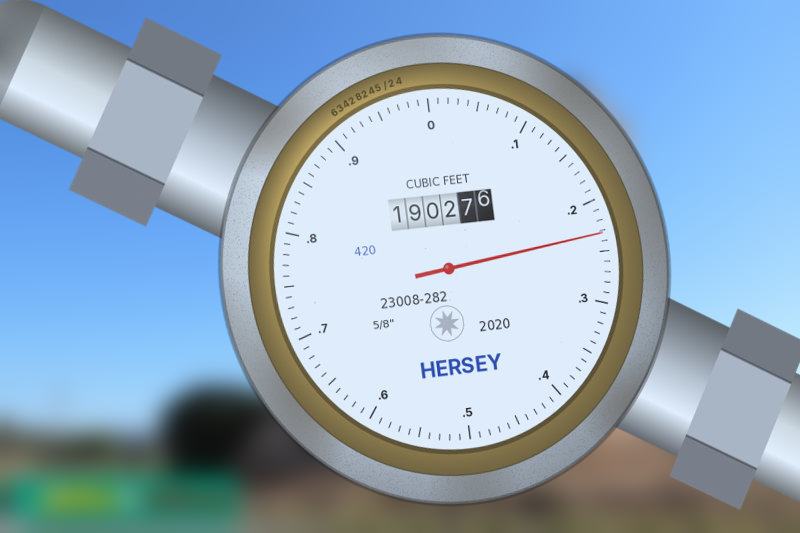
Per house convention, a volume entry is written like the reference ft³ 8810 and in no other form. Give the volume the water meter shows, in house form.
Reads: ft³ 190276.23
